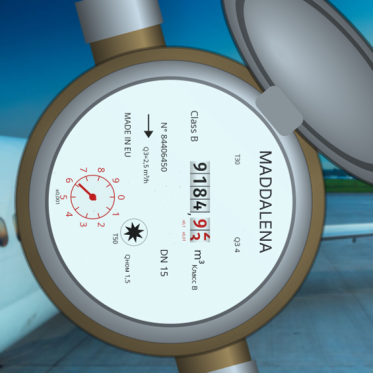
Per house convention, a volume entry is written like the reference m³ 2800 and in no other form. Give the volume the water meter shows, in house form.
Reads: m³ 9184.926
